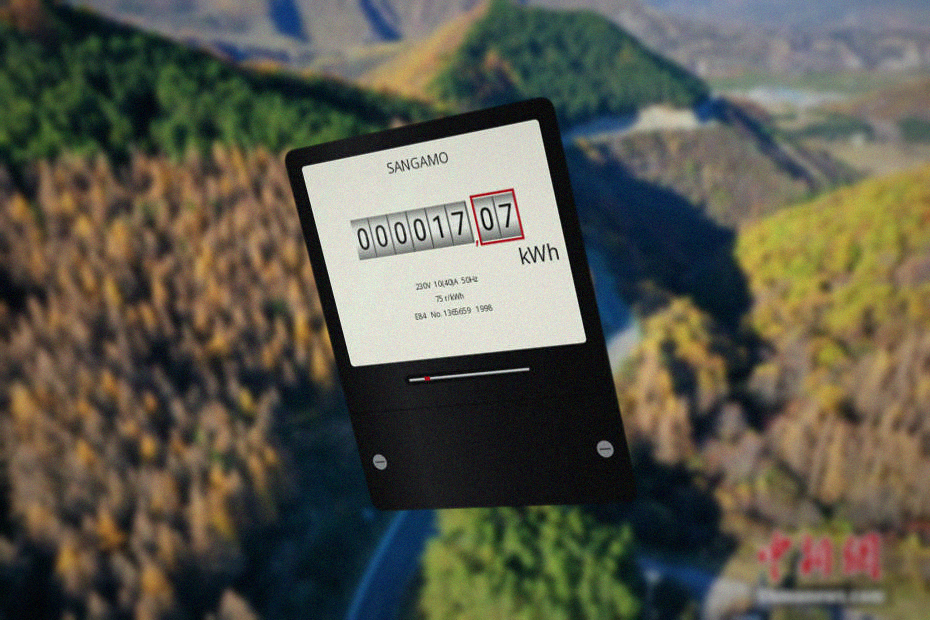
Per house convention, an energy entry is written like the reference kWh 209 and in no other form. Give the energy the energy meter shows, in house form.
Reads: kWh 17.07
